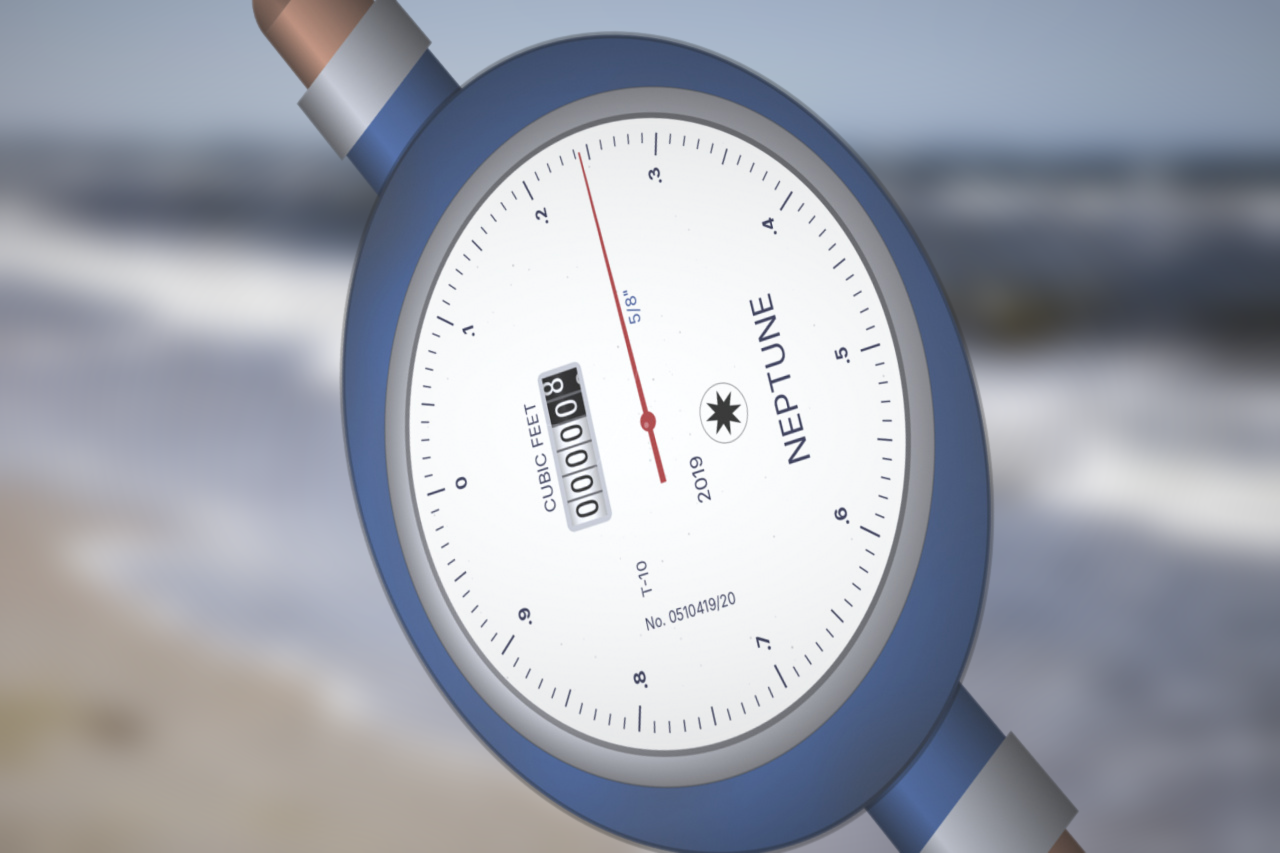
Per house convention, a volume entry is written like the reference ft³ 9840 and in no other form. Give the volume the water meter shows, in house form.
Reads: ft³ 8.24
